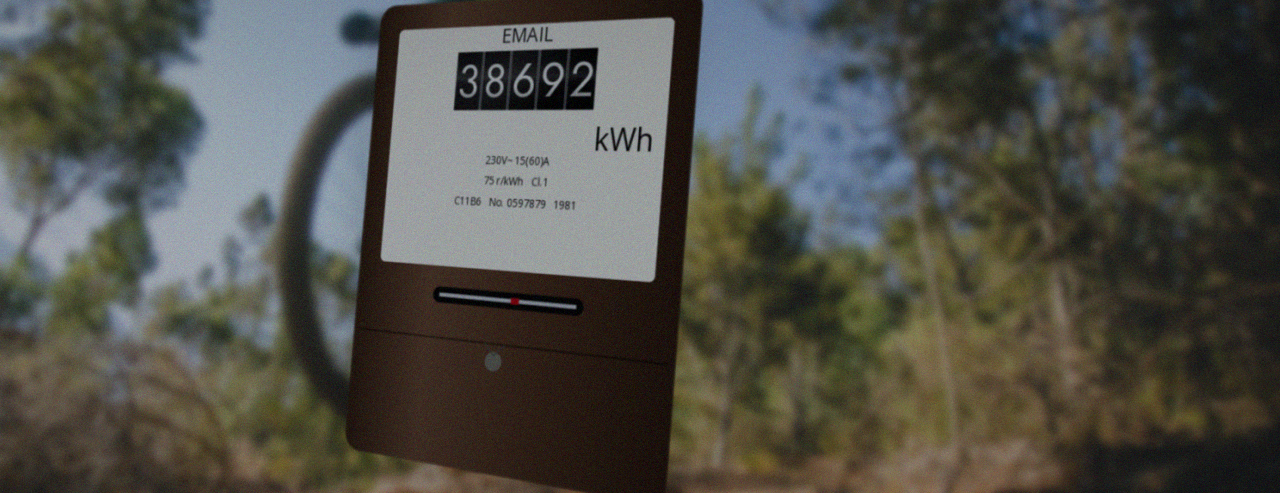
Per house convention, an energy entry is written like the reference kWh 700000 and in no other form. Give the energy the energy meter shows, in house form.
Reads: kWh 38692
